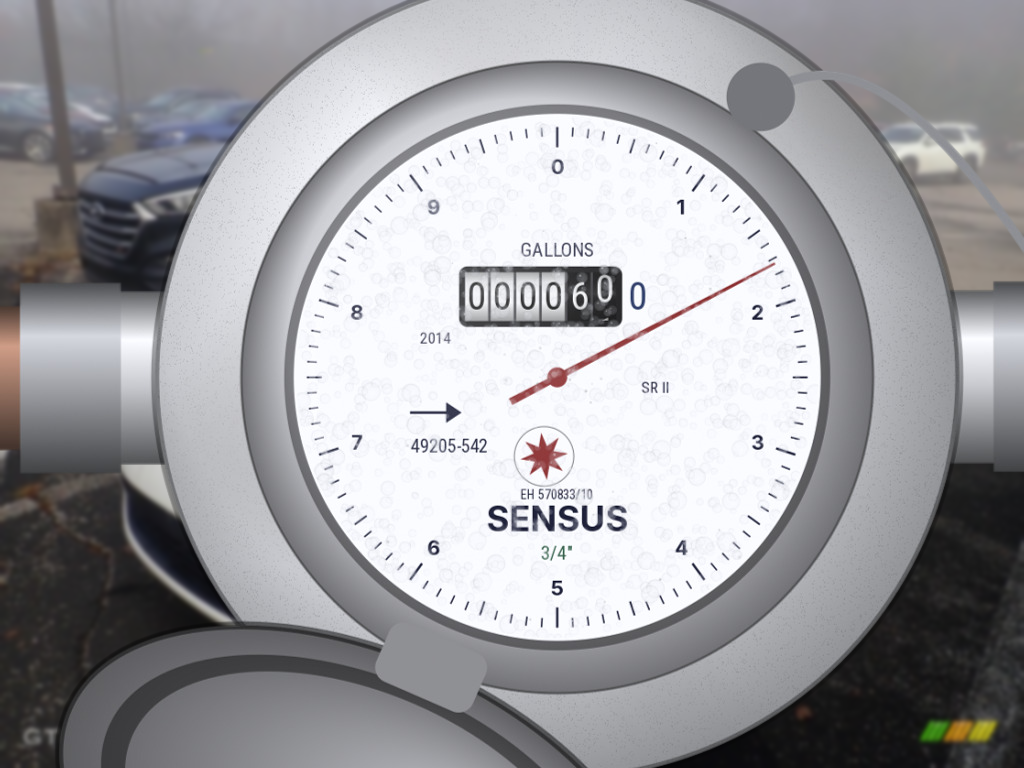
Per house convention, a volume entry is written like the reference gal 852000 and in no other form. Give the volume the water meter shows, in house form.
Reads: gal 601.7
